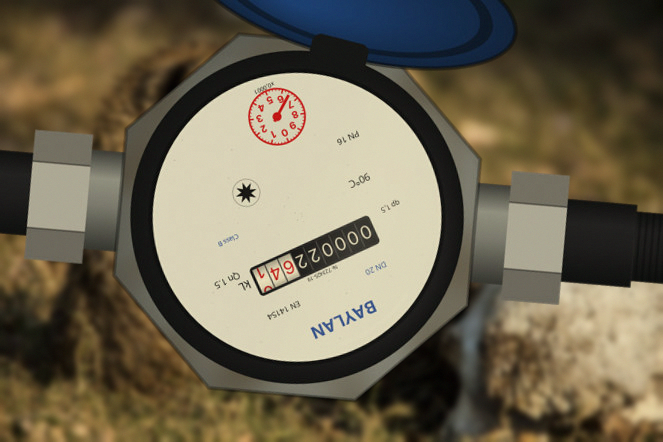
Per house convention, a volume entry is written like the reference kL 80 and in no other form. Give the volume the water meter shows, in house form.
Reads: kL 22.6406
